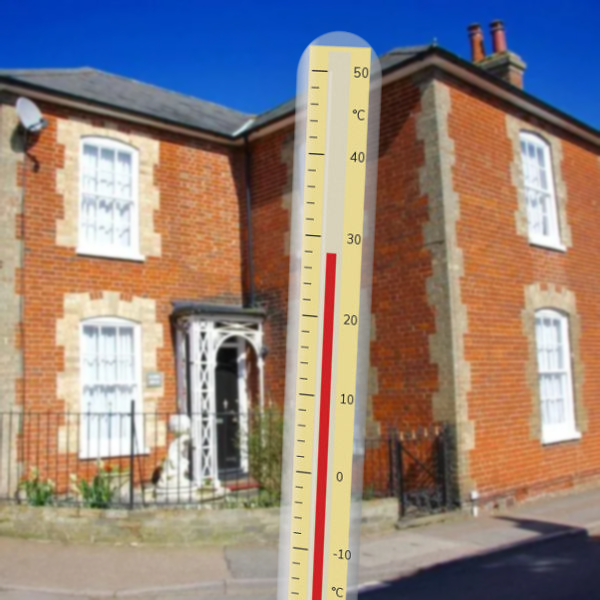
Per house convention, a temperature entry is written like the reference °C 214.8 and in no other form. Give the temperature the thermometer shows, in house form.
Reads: °C 28
